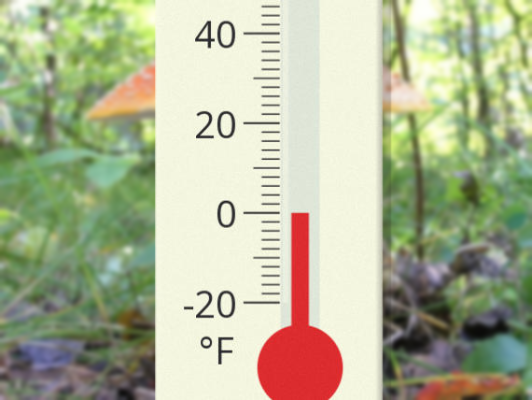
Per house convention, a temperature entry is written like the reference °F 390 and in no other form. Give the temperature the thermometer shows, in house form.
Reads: °F 0
